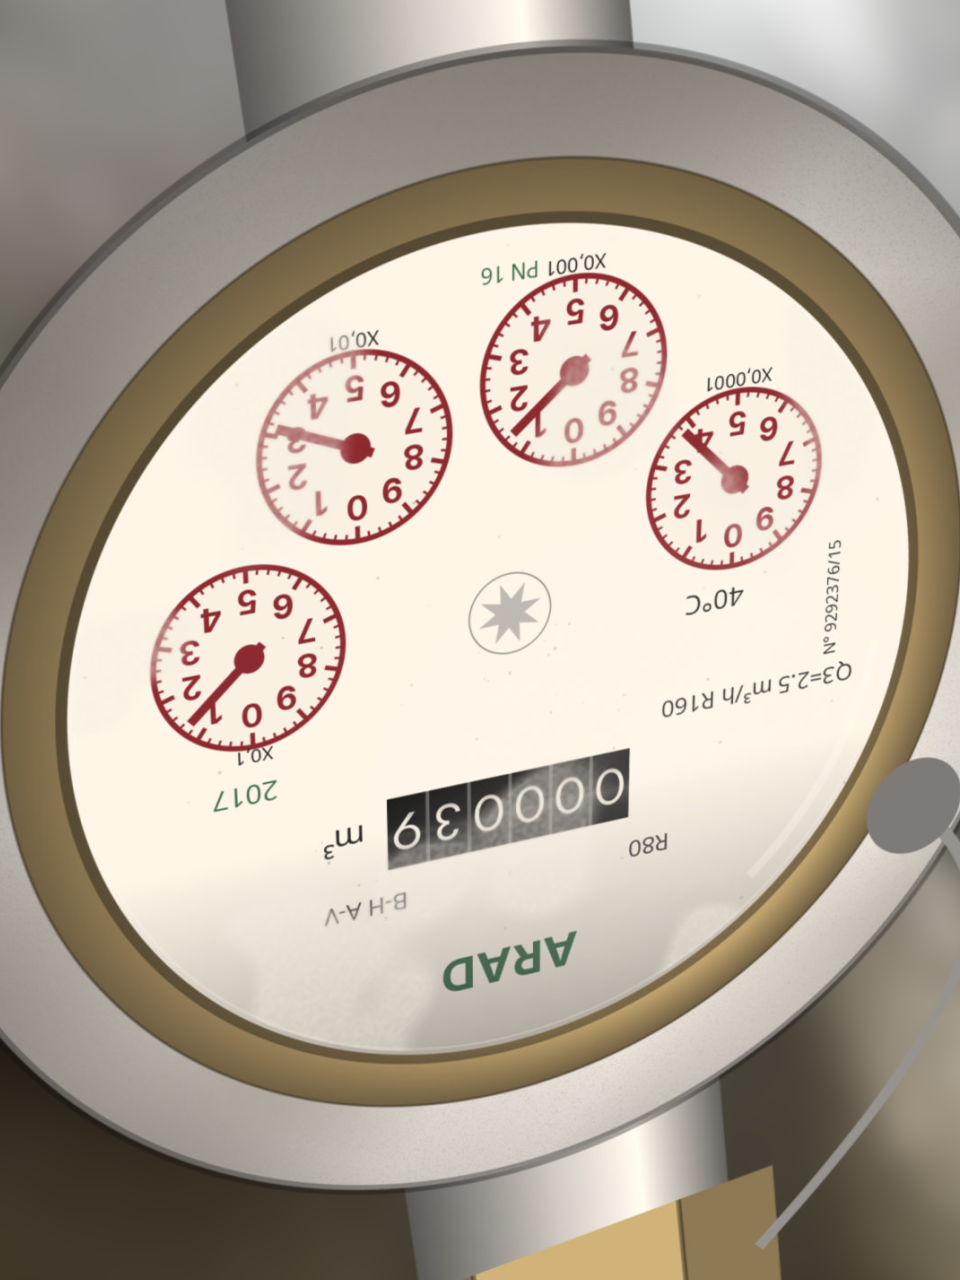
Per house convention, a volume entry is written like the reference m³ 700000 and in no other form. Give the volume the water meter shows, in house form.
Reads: m³ 39.1313
